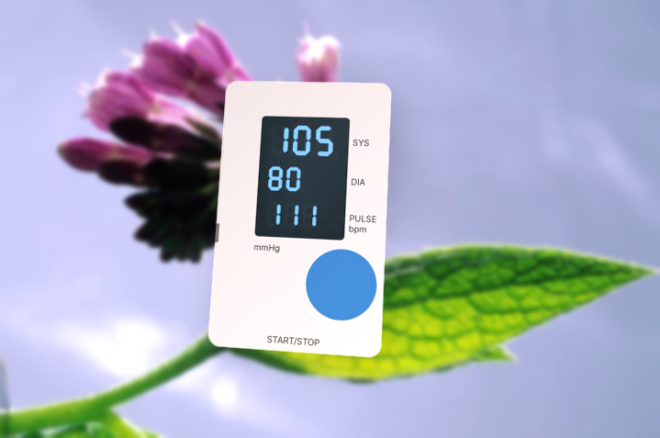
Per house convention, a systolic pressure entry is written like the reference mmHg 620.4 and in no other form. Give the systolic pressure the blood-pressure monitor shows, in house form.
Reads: mmHg 105
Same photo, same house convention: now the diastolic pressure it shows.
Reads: mmHg 80
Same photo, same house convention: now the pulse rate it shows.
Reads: bpm 111
